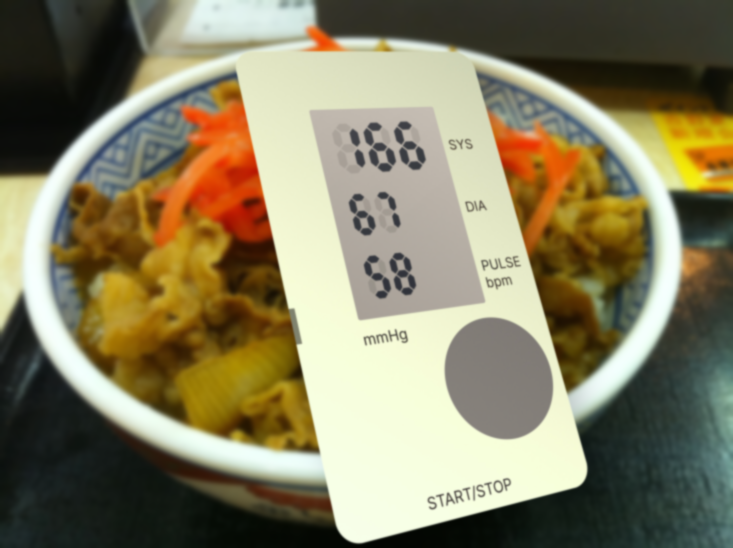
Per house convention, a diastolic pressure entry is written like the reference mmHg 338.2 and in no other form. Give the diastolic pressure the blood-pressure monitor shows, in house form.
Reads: mmHg 67
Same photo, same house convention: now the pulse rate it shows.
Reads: bpm 58
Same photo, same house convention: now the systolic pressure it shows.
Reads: mmHg 166
